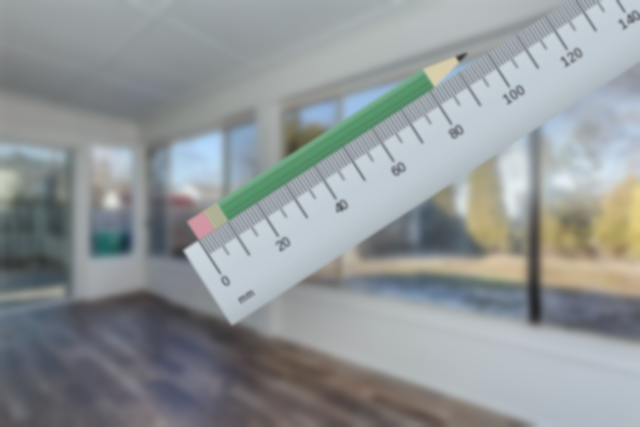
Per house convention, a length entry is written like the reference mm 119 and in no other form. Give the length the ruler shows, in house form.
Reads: mm 95
